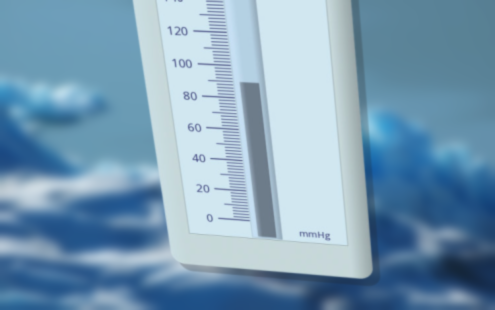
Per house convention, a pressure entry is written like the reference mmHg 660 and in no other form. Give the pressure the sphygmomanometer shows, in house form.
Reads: mmHg 90
